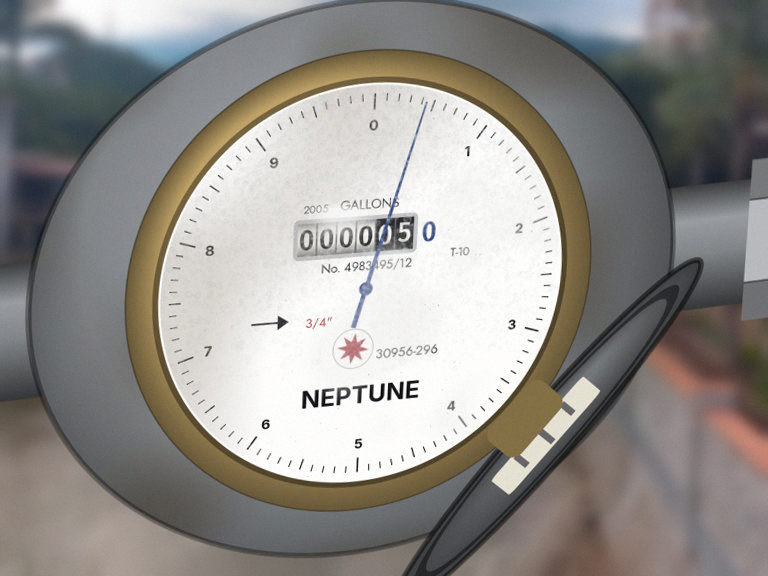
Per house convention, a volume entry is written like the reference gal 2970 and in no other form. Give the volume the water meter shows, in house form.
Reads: gal 50.4
